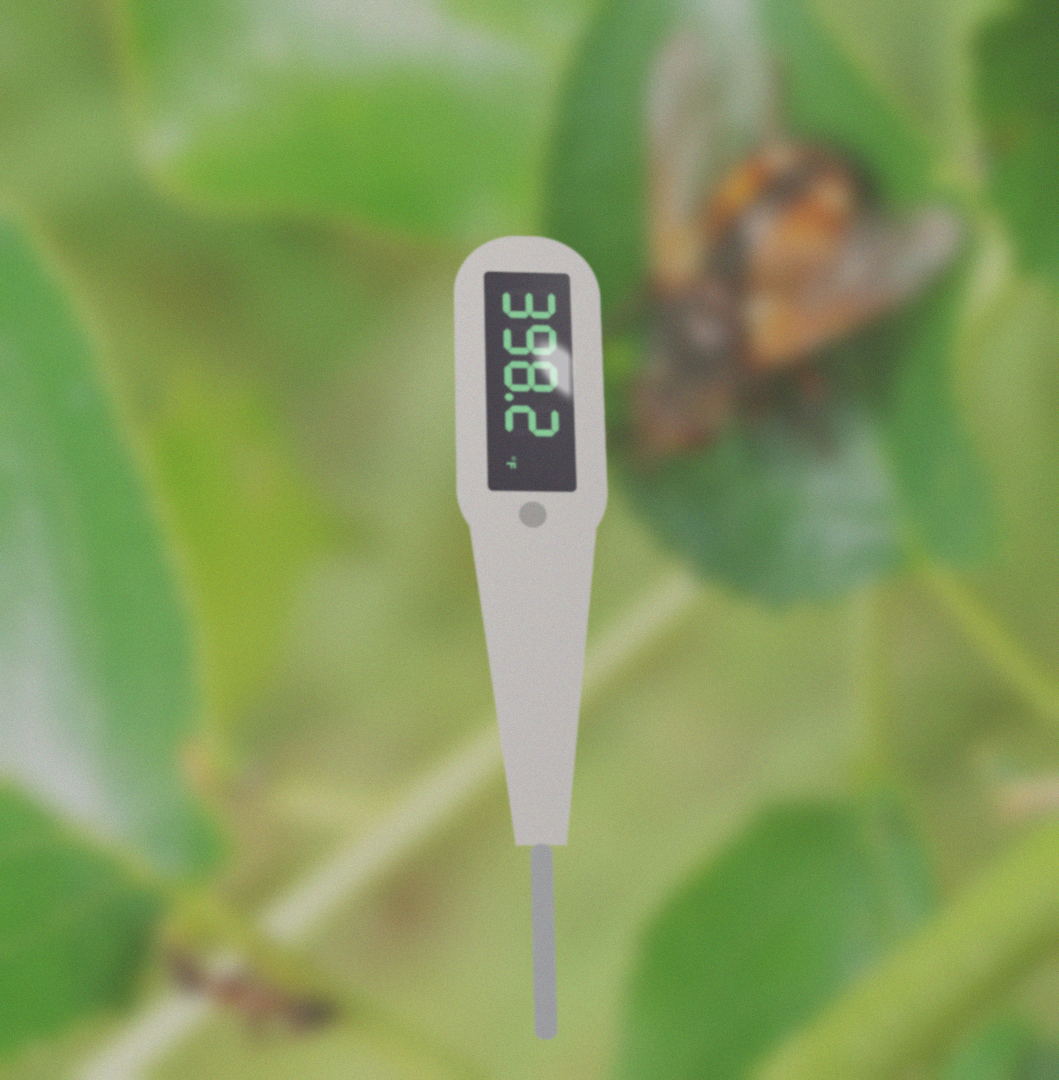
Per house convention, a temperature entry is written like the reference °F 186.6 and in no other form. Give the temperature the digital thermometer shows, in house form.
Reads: °F 398.2
